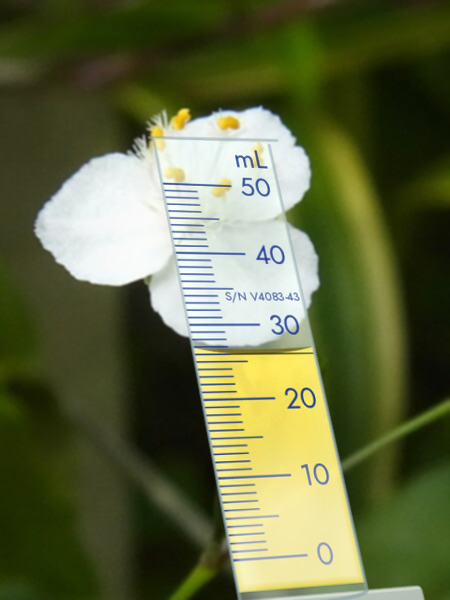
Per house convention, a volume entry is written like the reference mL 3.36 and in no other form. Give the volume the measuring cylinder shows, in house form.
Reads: mL 26
